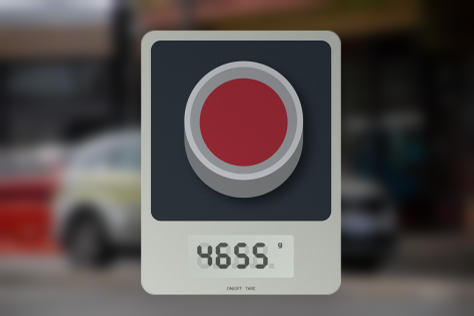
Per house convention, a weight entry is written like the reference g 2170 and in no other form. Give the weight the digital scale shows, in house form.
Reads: g 4655
